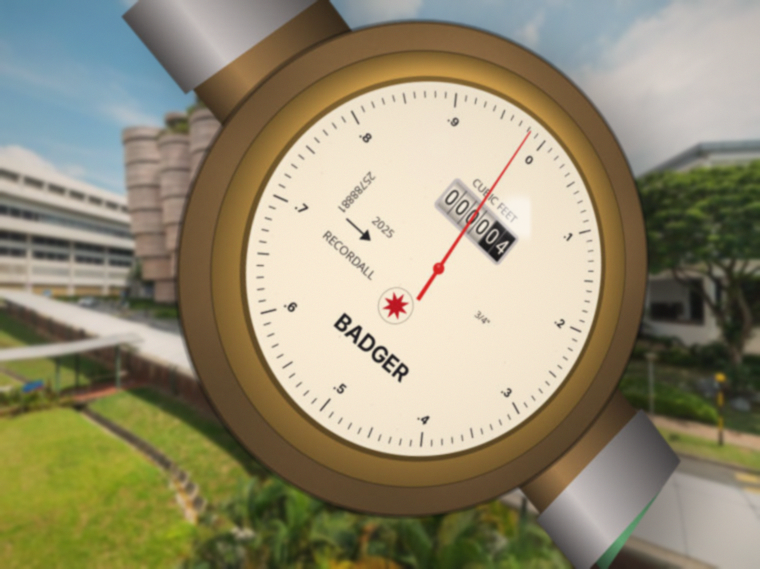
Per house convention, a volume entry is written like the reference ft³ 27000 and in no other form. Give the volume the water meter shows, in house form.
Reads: ft³ 3.98
